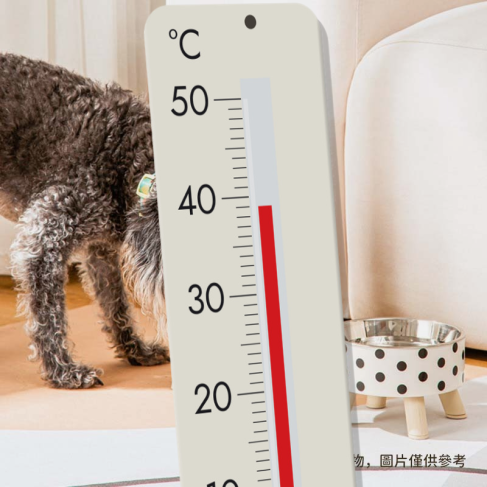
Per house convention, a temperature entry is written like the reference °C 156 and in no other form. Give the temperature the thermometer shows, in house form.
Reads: °C 39
